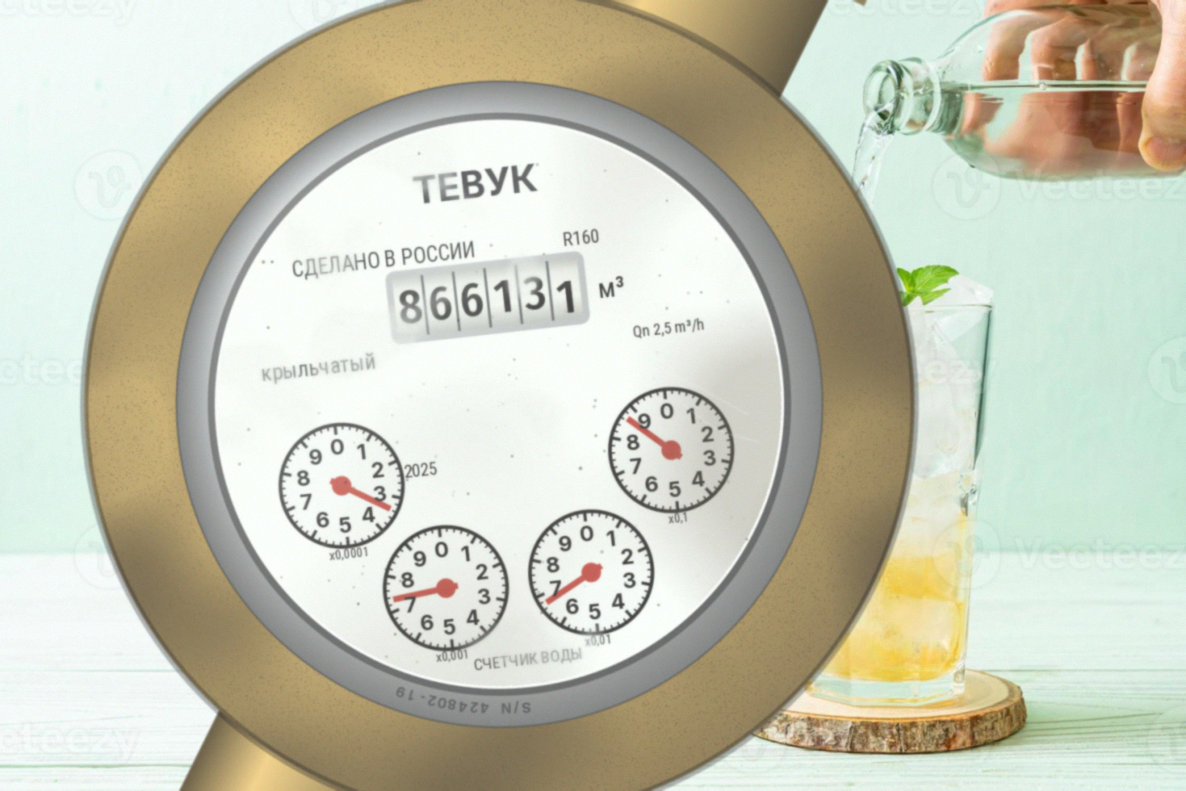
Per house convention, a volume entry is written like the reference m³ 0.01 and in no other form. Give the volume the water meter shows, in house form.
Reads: m³ 866130.8673
